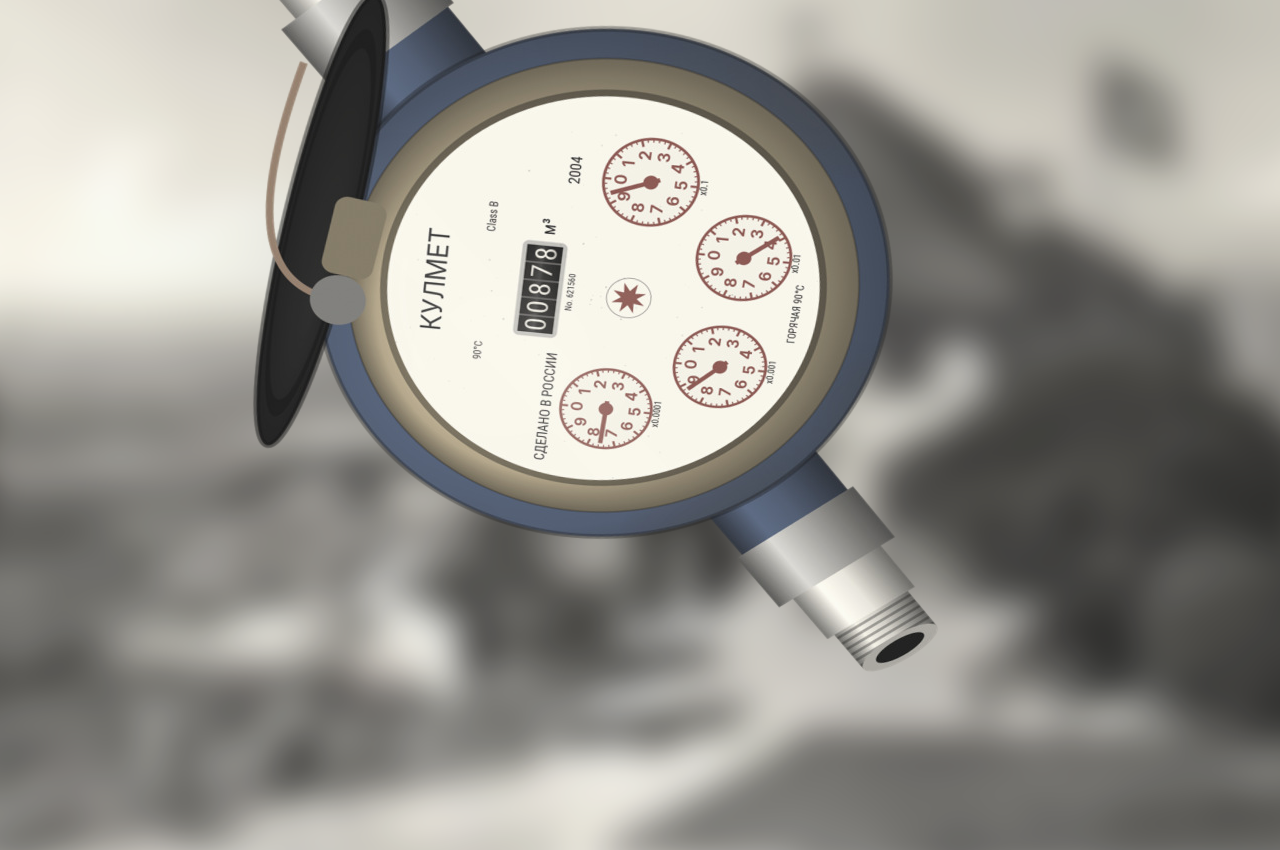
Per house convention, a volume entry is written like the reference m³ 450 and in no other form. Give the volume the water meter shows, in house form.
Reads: m³ 877.9387
